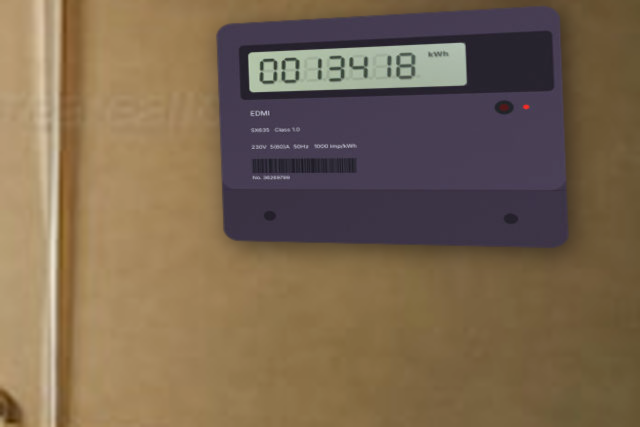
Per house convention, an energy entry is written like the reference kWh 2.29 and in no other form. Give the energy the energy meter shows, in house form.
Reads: kWh 13418
